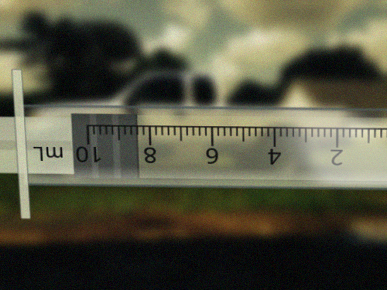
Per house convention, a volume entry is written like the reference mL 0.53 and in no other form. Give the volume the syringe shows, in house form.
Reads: mL 8.4
